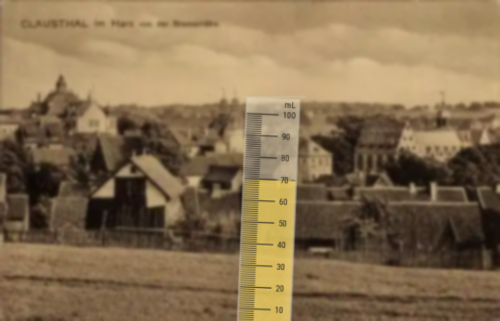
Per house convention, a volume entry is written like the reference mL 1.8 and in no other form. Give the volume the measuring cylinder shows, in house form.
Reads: mL 70
